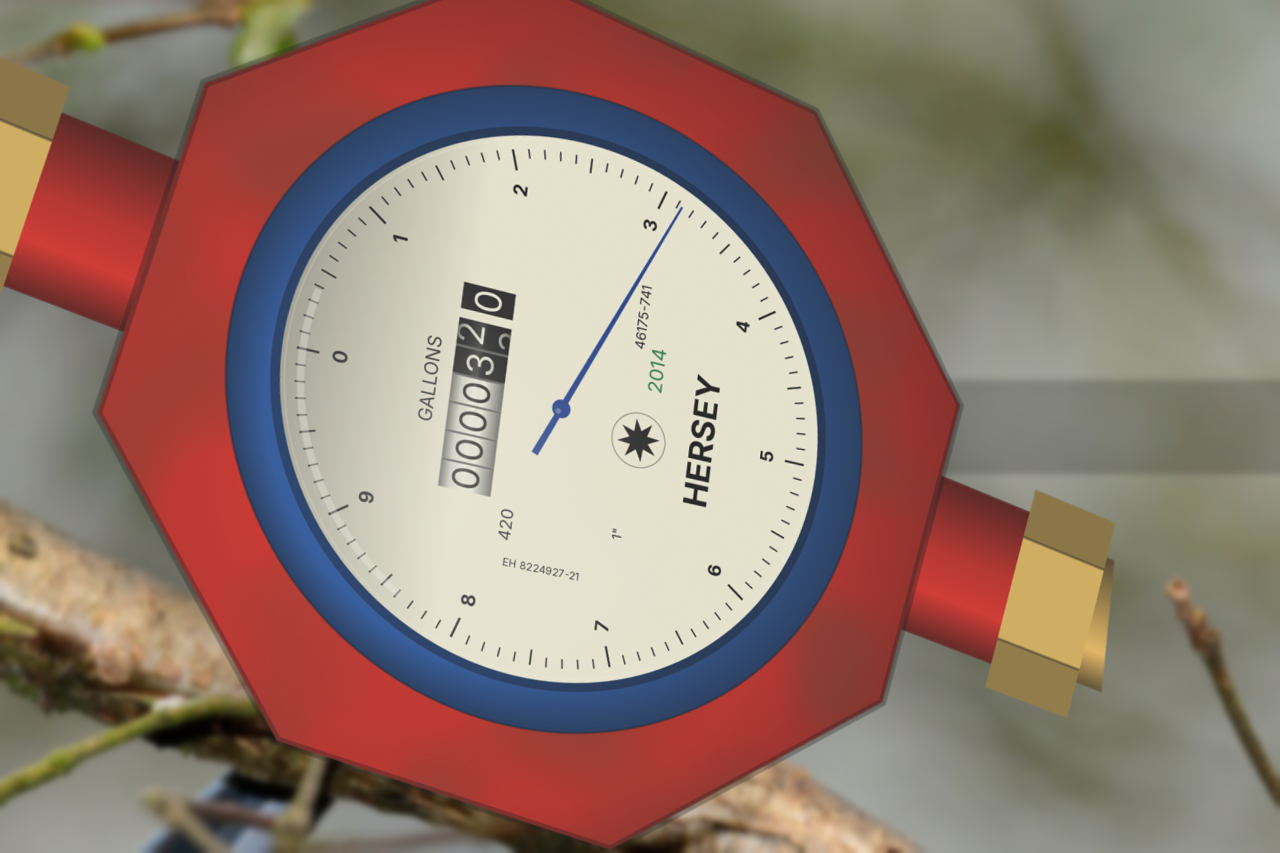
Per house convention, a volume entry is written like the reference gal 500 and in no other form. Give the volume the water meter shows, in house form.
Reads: gal 323.1
